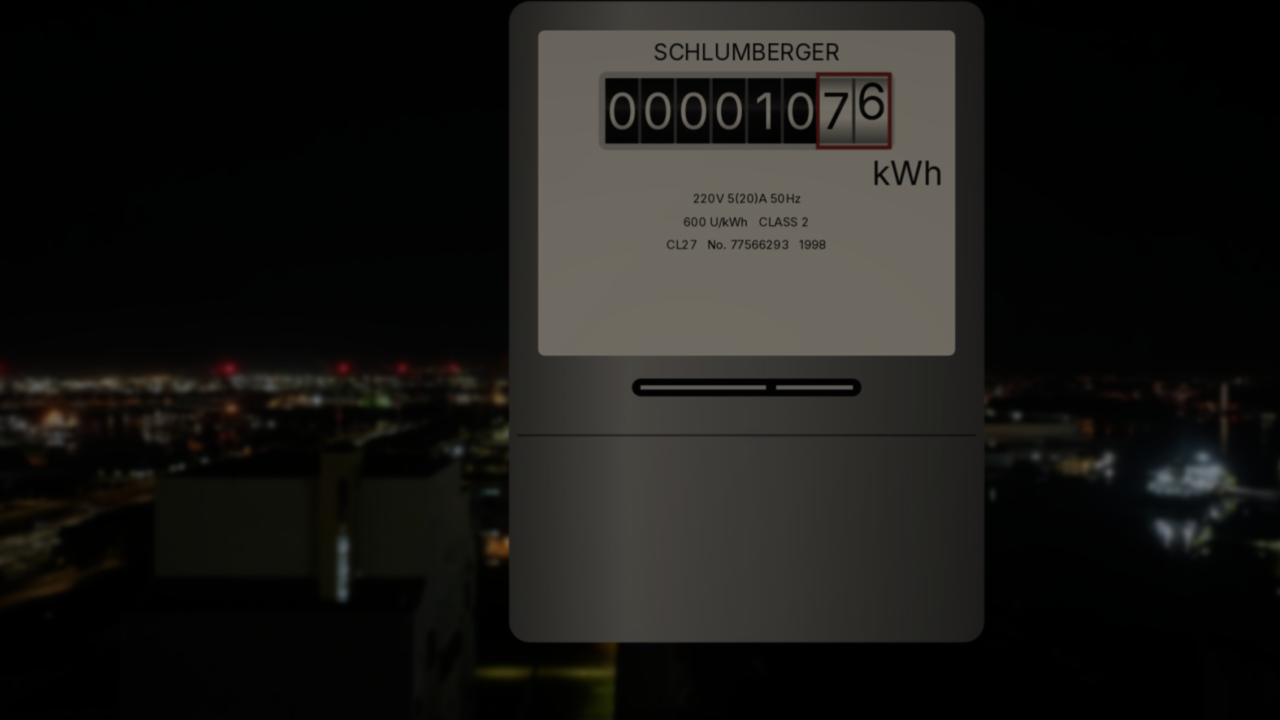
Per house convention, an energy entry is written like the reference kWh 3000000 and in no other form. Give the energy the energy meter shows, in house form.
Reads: kWh 10.76
